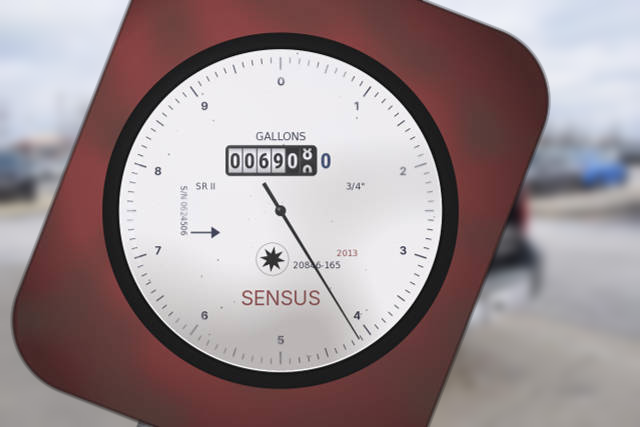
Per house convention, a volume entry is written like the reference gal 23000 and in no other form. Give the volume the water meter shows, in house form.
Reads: gal 69084.1
